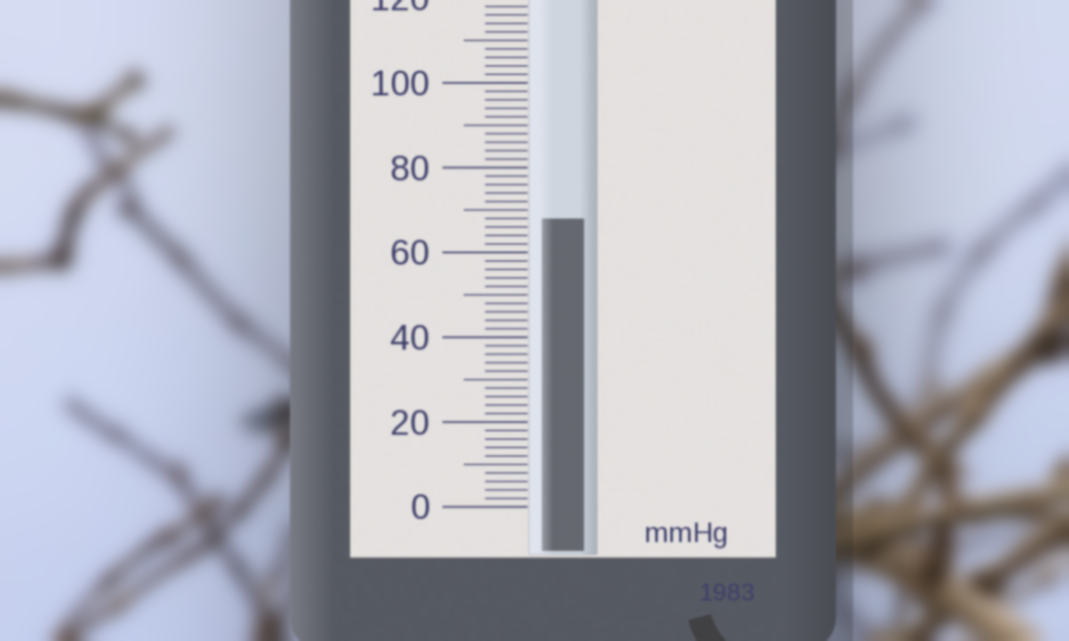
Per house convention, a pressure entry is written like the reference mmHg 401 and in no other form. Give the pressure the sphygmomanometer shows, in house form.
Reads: mmHg 68
